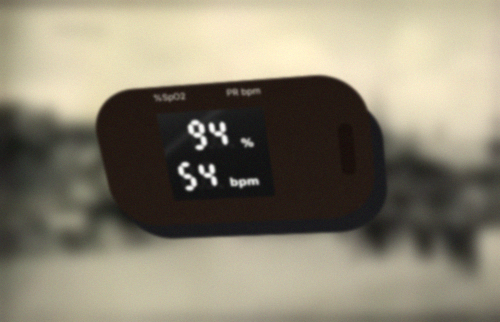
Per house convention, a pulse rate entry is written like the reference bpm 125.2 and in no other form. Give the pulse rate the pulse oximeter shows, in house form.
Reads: bpm 54
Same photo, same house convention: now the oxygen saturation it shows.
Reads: % 94
